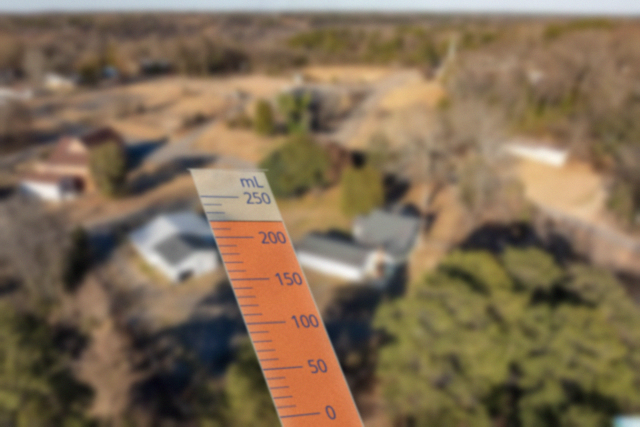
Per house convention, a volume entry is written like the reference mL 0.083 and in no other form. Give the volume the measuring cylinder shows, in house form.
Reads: mL 220
